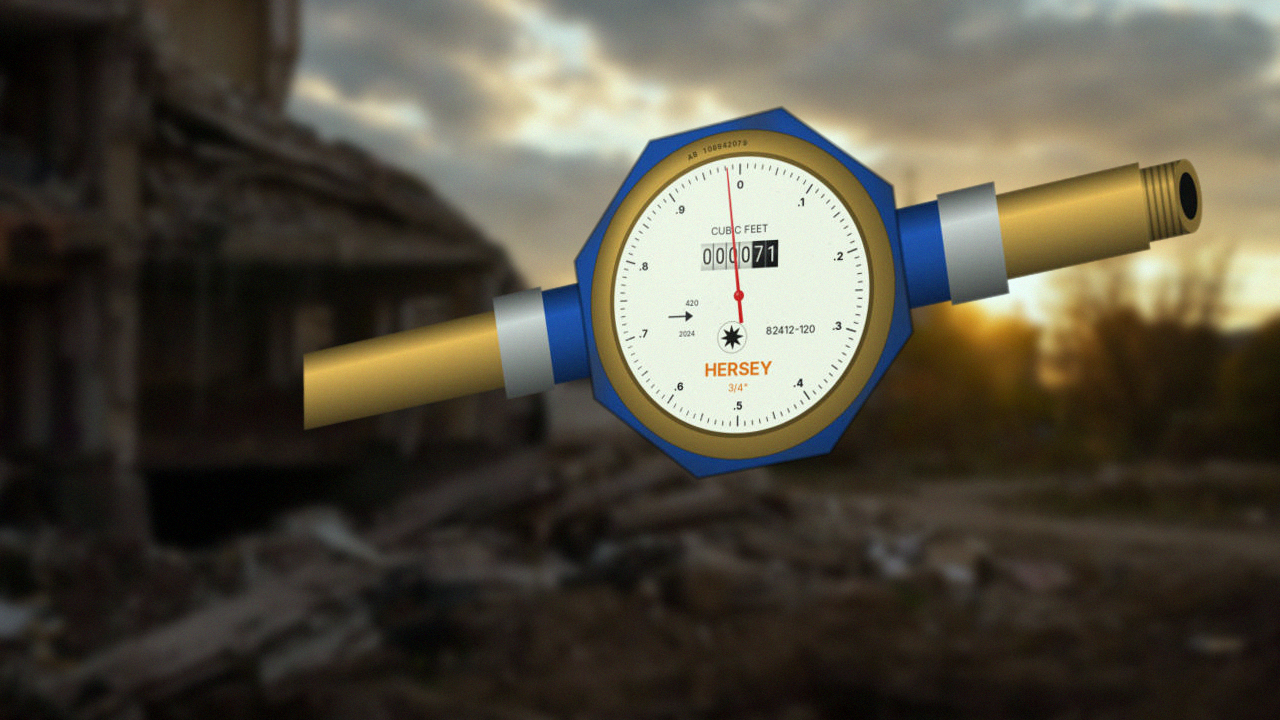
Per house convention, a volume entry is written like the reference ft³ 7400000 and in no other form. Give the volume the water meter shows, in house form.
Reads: ft³ 70.98
